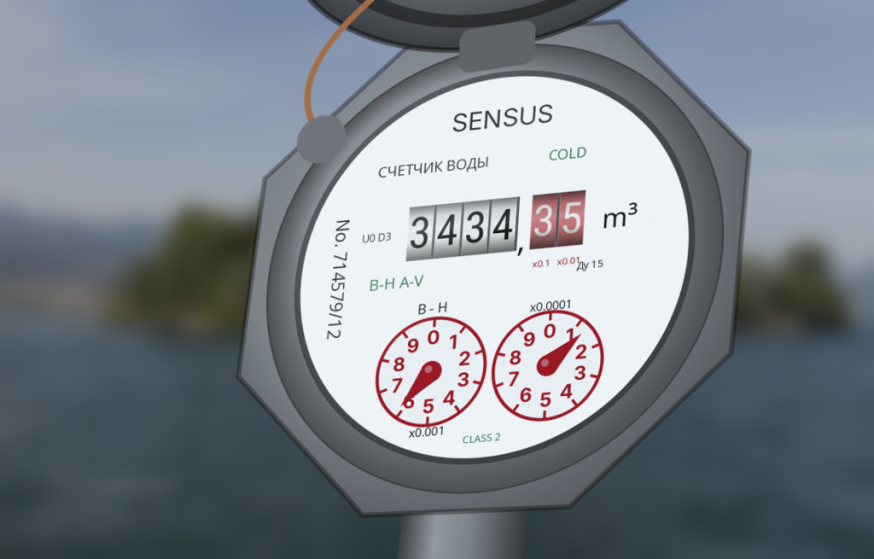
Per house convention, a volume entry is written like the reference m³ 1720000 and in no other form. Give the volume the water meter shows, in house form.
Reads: m³ 3434.3561
